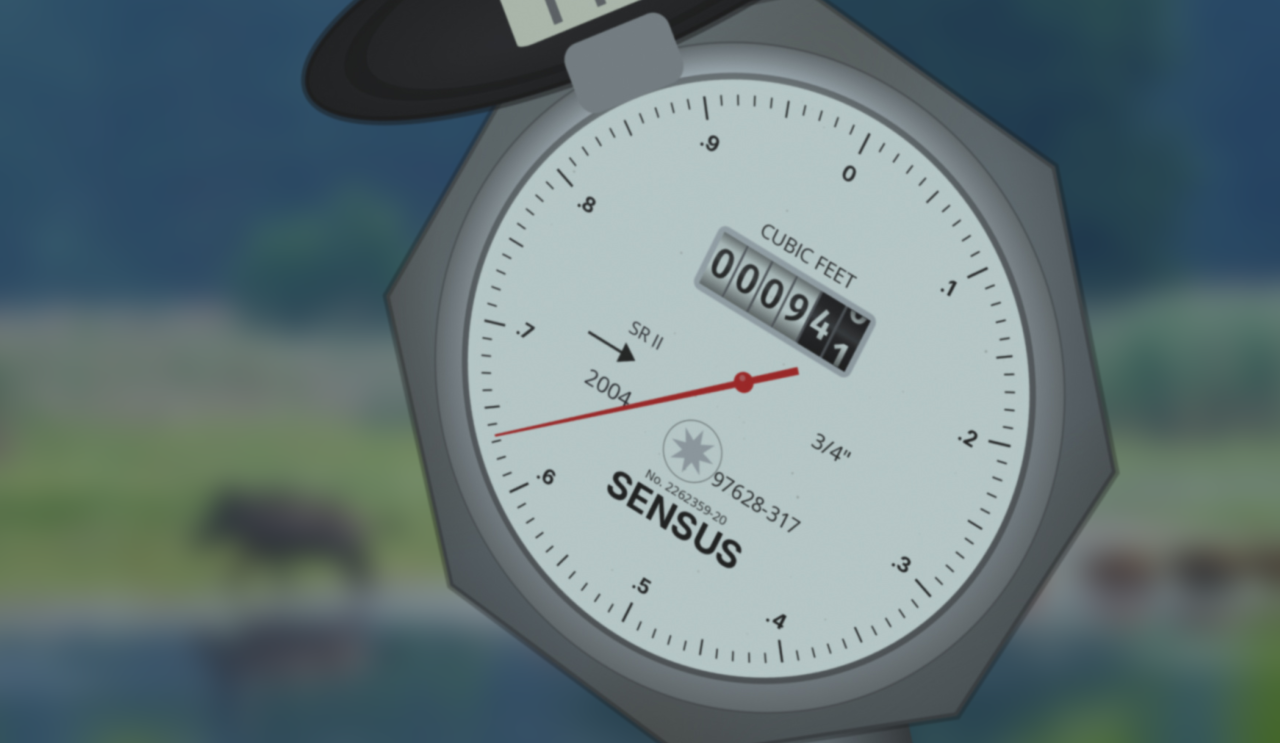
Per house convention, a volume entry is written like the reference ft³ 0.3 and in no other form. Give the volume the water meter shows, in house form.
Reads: ft³ 940.63
